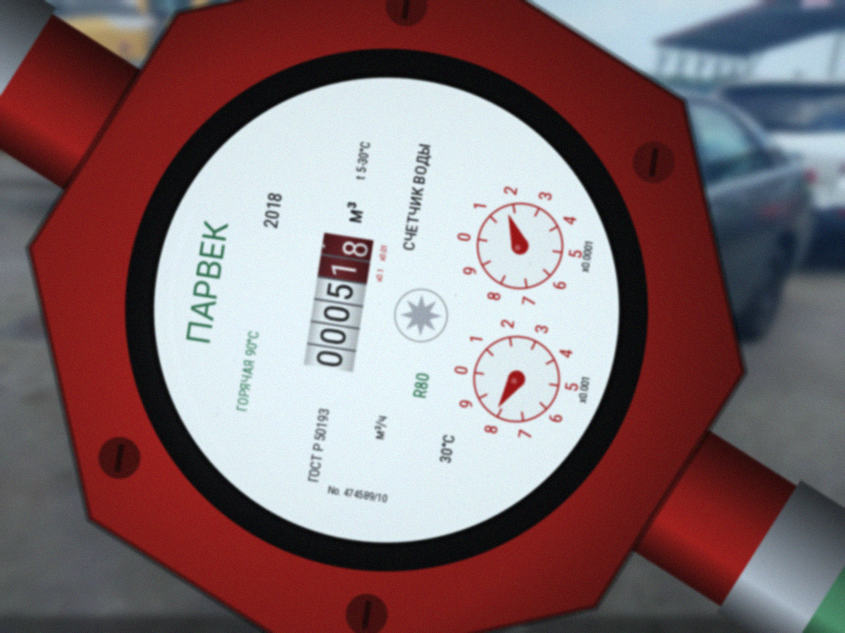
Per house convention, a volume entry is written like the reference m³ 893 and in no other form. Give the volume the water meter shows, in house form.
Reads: m³ 5.1781
